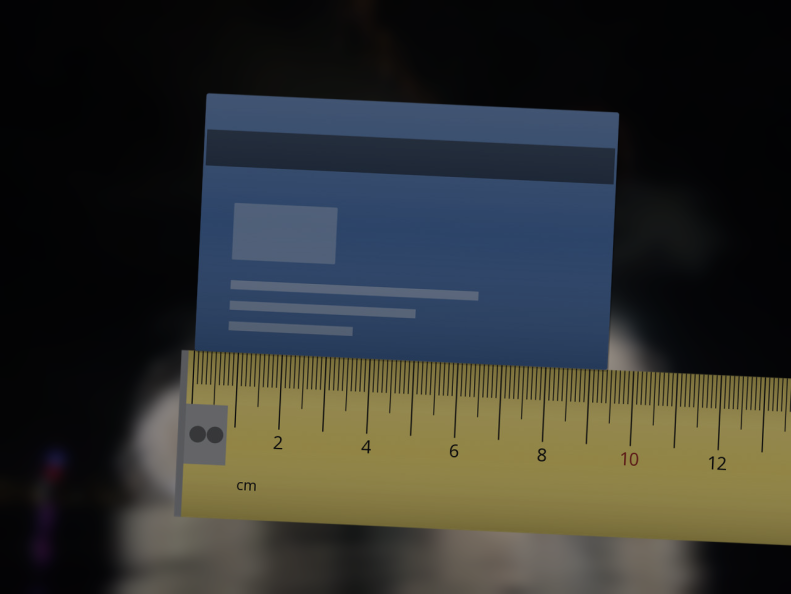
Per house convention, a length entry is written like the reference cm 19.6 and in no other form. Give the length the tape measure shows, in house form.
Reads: cm 9.4
